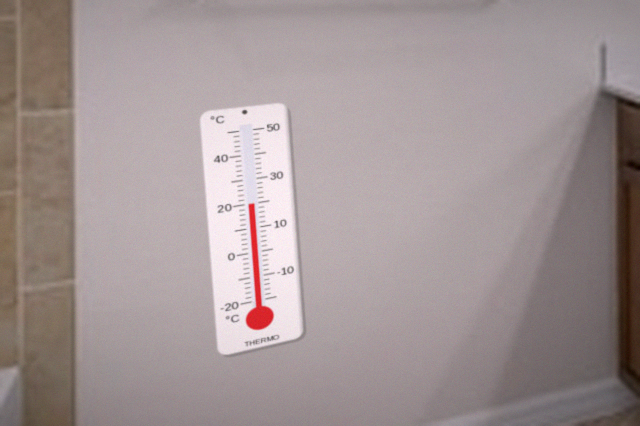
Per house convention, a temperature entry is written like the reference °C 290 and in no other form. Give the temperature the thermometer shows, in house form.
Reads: °C 20
